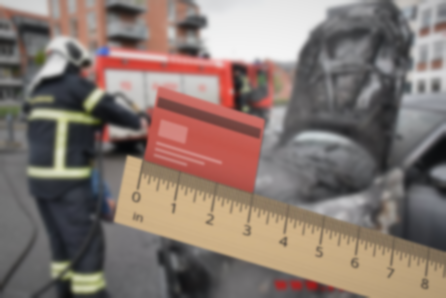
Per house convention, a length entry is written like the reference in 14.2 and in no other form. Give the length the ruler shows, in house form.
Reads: in 3
